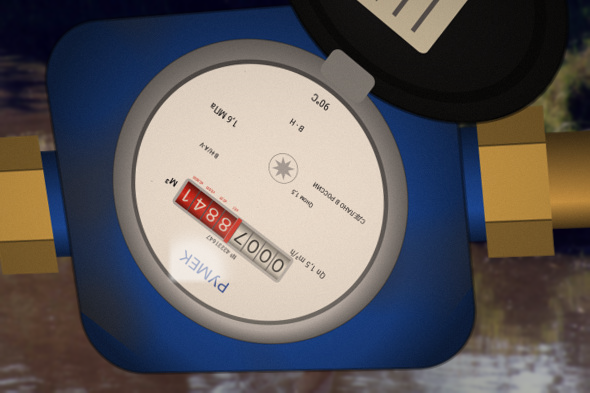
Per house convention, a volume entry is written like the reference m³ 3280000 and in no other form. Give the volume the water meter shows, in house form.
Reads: m³ 7.8841
